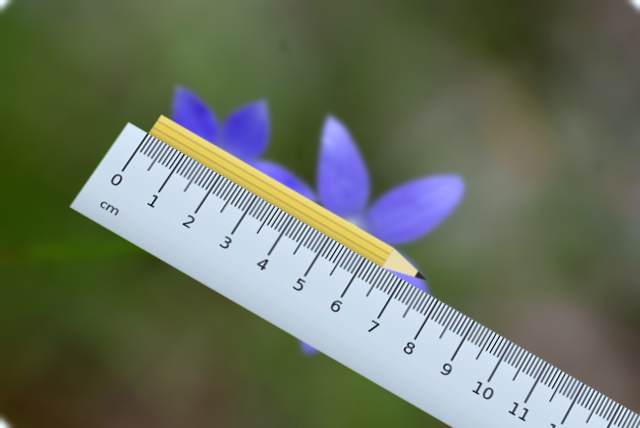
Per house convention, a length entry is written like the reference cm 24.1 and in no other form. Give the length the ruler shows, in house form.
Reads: cm 7.5
